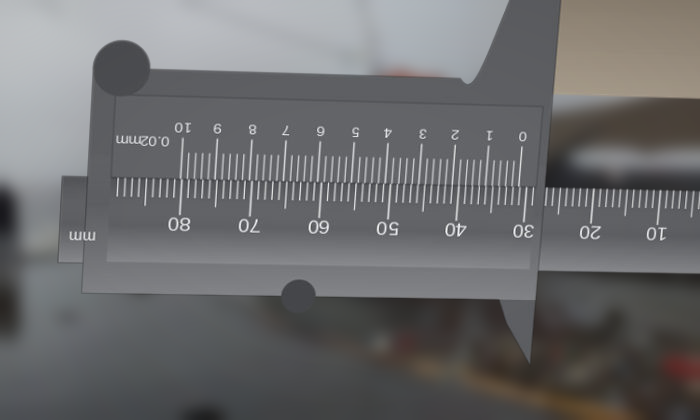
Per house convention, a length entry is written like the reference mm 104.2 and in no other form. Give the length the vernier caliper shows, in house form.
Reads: mm 31.2
